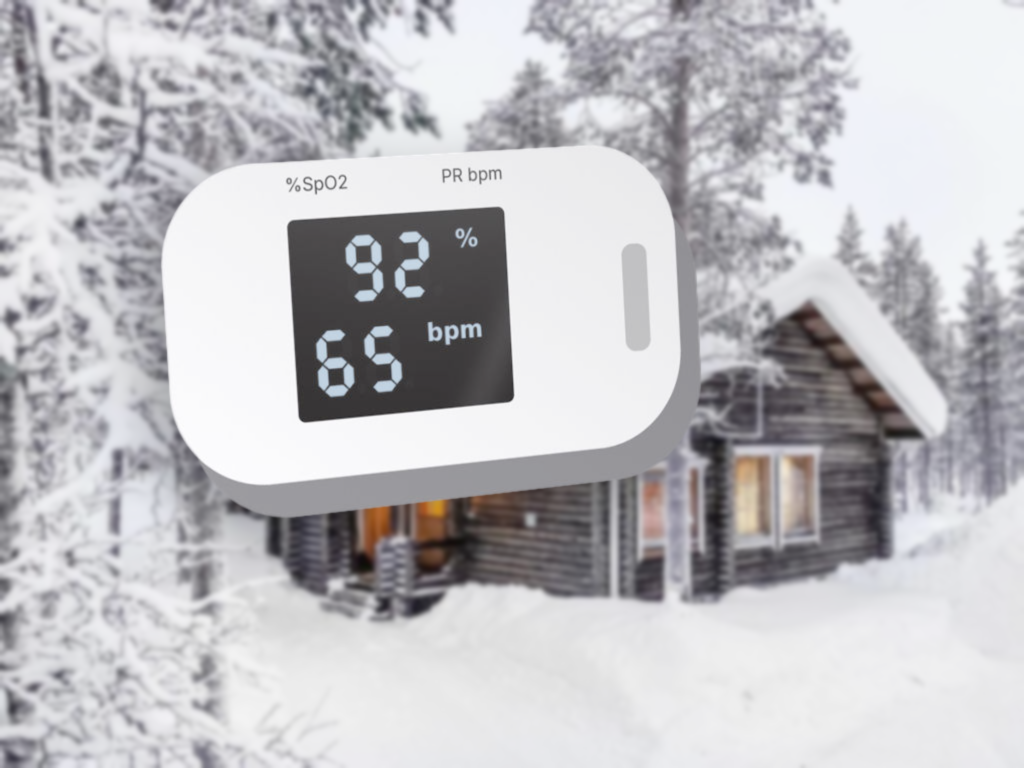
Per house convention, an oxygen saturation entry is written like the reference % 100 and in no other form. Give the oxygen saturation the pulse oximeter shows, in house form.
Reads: % 92
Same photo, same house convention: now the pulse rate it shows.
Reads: bpm 65
